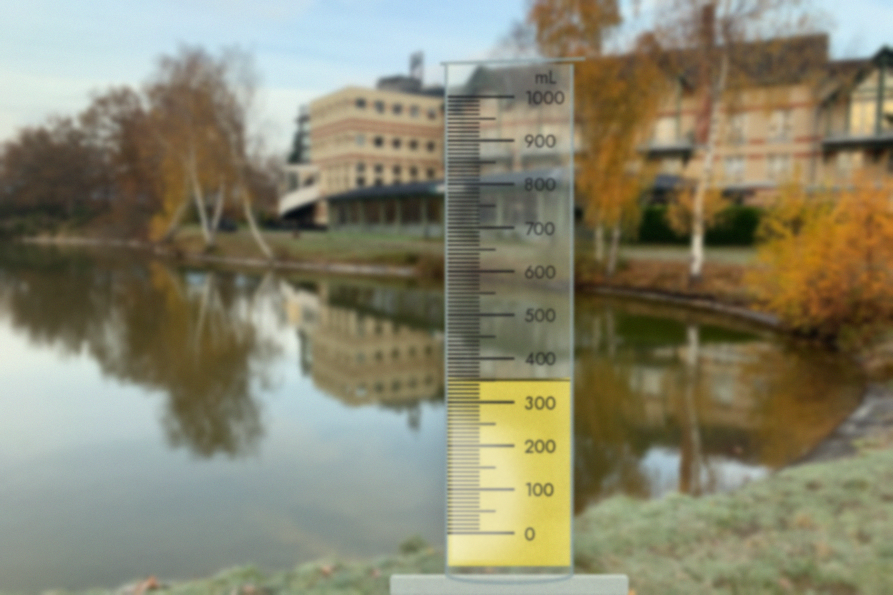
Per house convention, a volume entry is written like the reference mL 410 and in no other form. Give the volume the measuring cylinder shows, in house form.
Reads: mL 350
